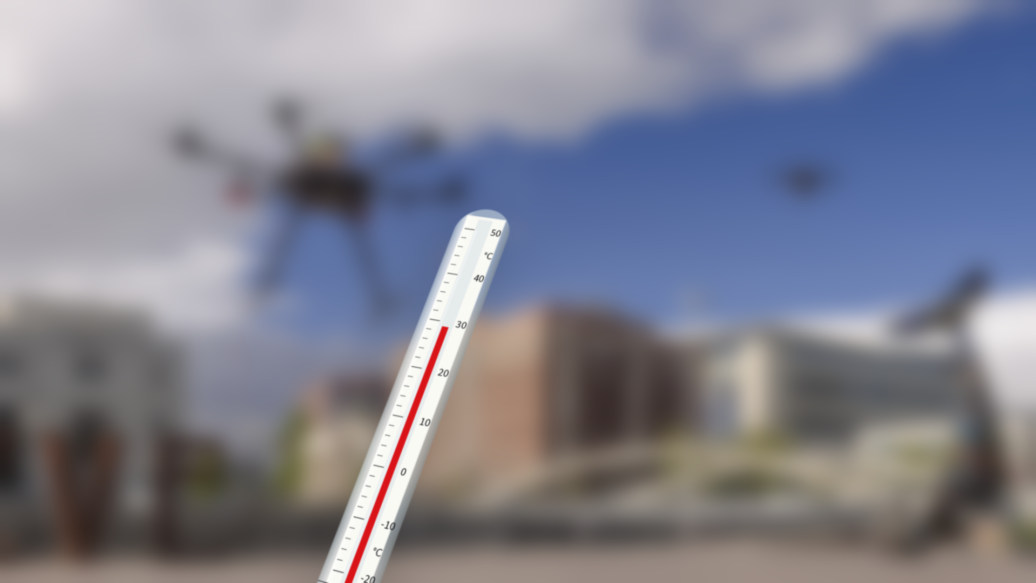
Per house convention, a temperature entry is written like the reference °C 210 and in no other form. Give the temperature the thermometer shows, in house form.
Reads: °C 29
